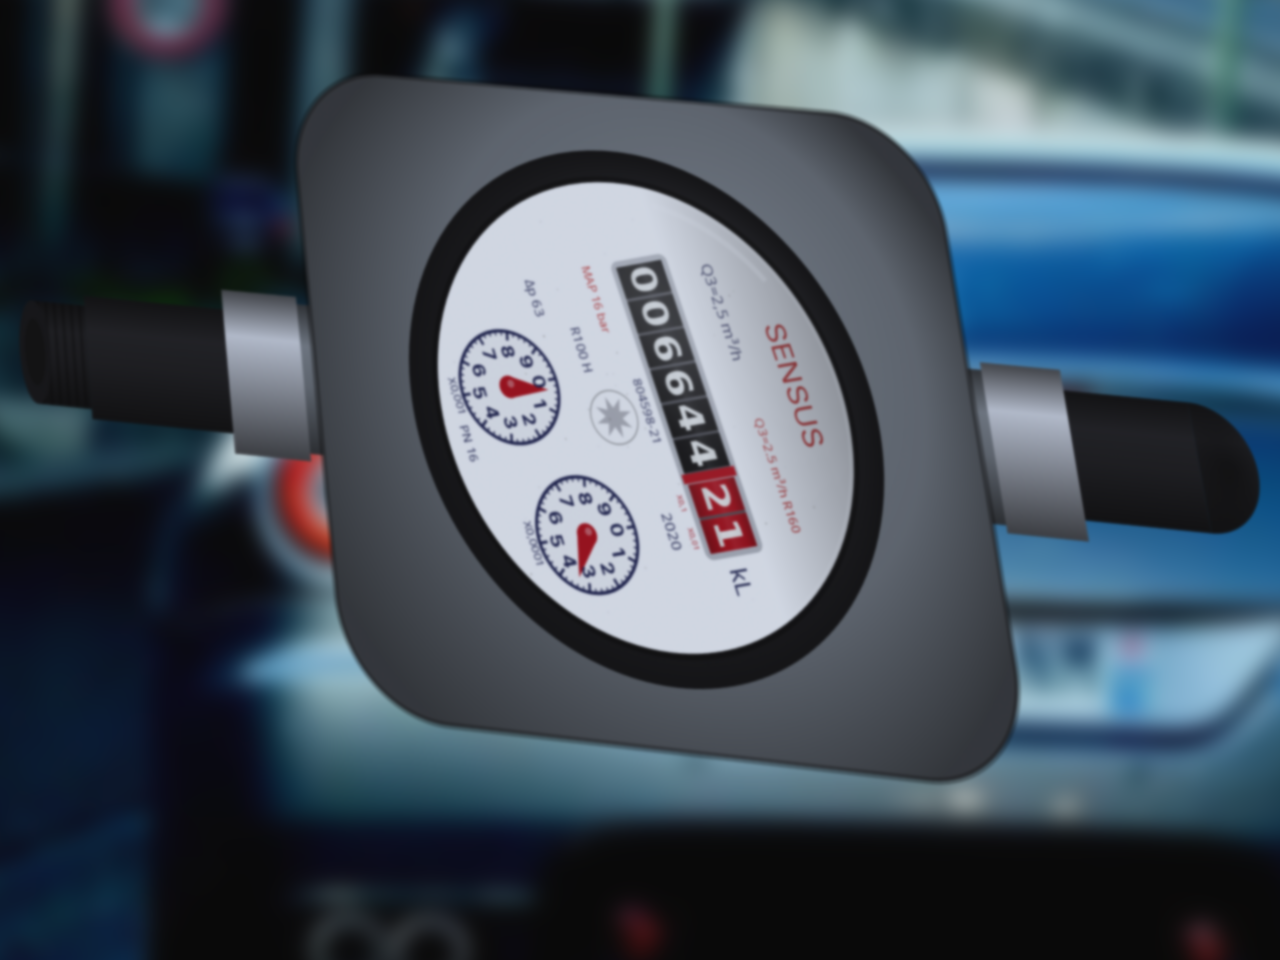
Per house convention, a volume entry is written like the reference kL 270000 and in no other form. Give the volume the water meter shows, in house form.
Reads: kL 6644.2103
